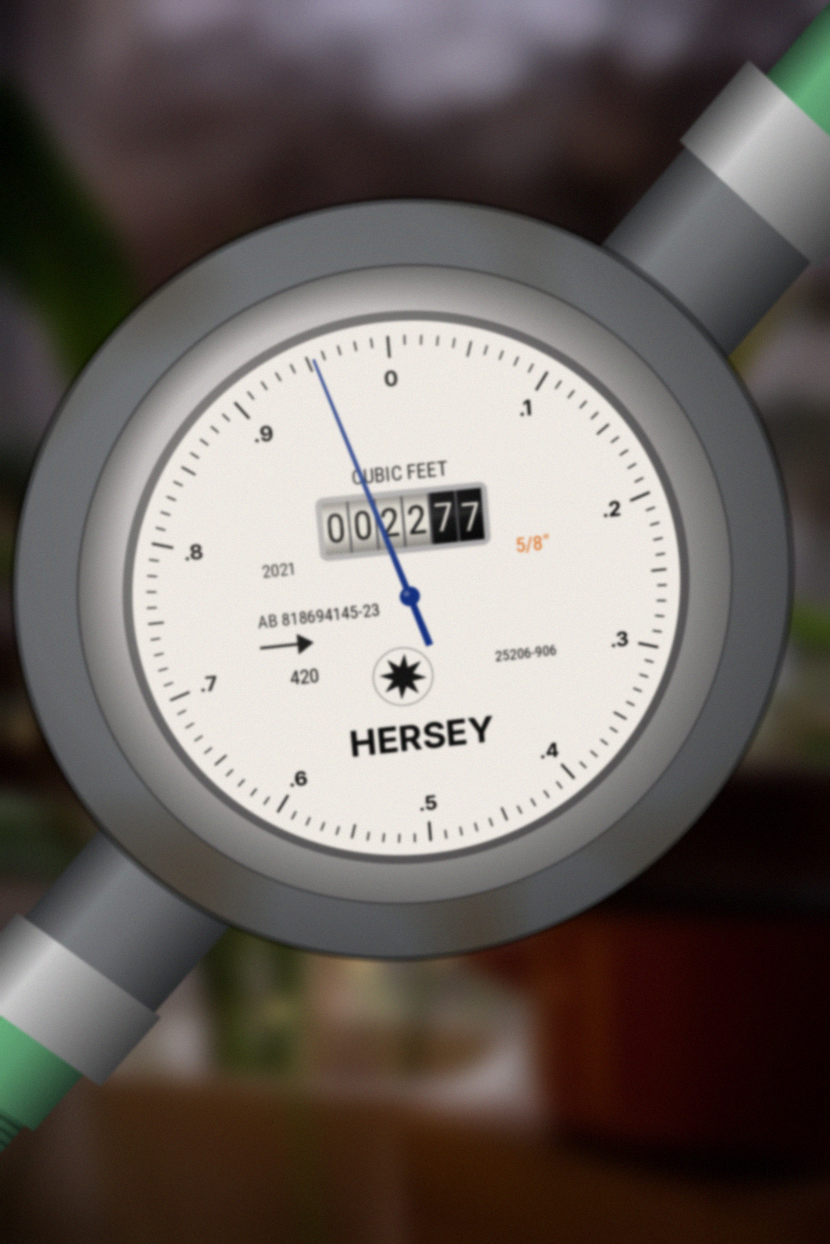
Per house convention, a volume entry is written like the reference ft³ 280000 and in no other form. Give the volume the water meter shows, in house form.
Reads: ft³ 2276.95
